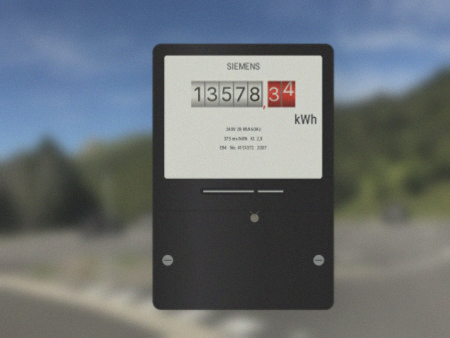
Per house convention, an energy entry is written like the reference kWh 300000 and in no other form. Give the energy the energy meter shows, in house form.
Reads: kWh 13578.34
